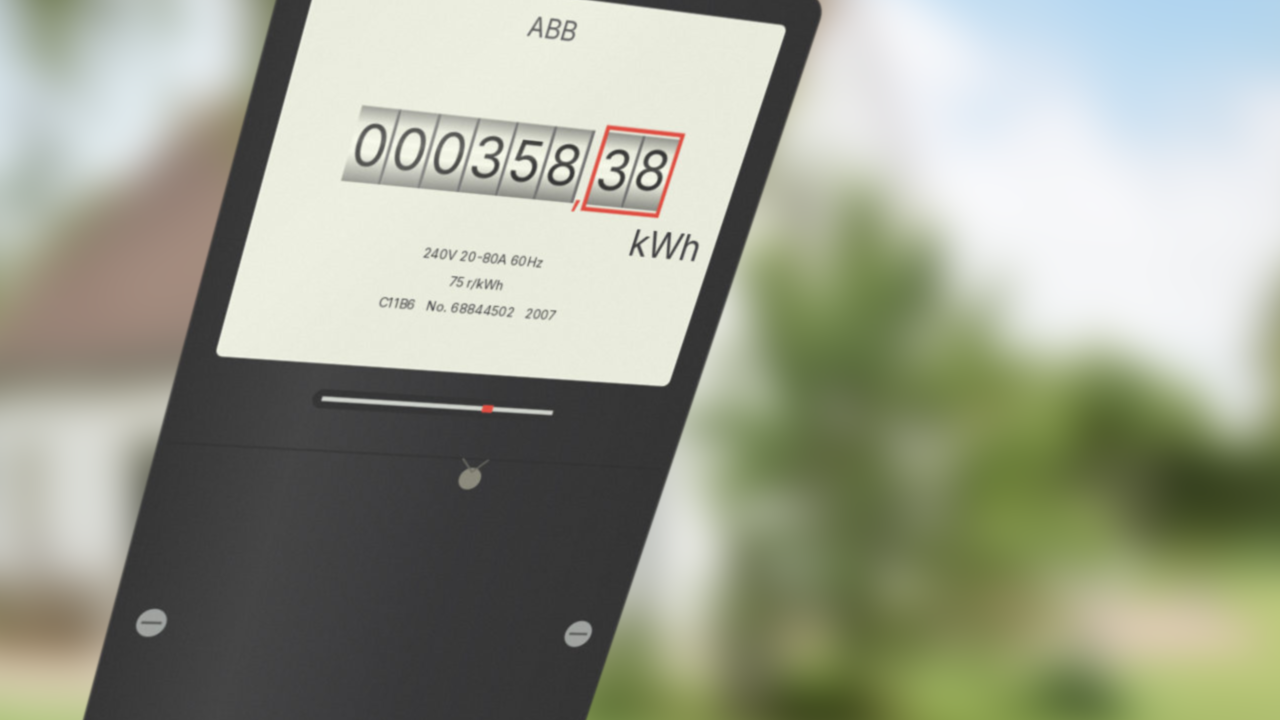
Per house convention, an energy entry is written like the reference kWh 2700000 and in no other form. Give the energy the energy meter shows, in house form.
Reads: kWh 358.38
